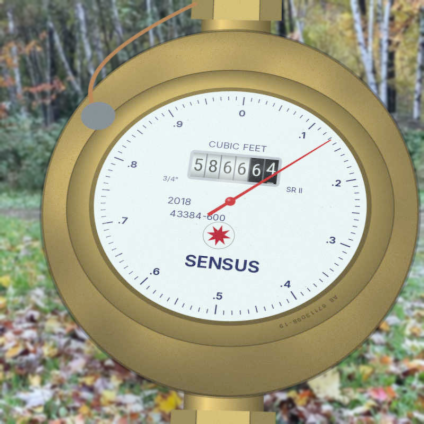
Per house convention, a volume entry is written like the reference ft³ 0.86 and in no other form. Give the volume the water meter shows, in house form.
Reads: ft³ 586664.13
